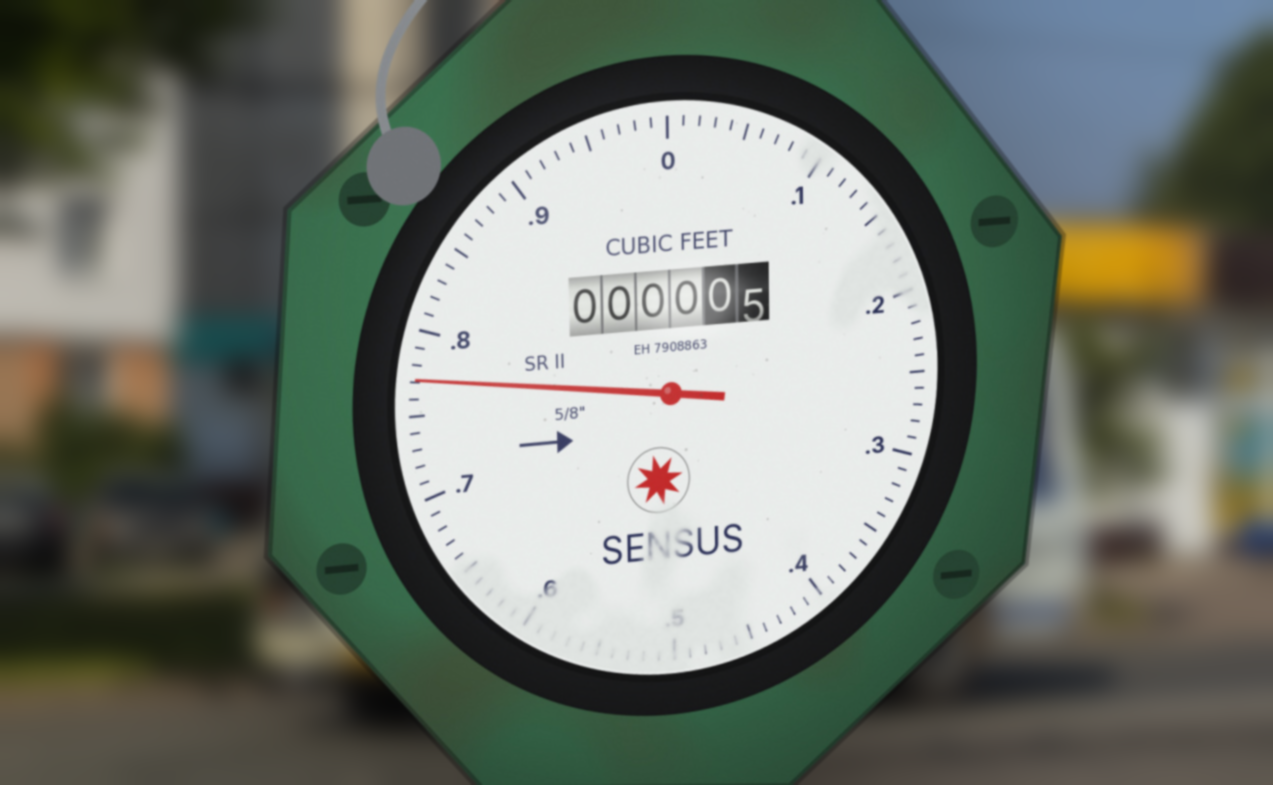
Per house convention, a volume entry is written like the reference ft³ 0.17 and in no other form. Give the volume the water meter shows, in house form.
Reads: ft³ 4.77
